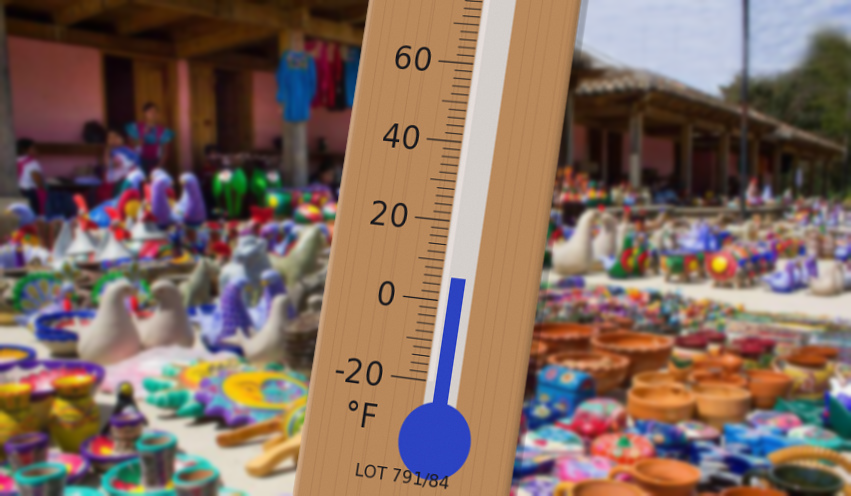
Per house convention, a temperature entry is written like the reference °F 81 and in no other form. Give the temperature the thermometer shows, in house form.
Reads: °F 6
